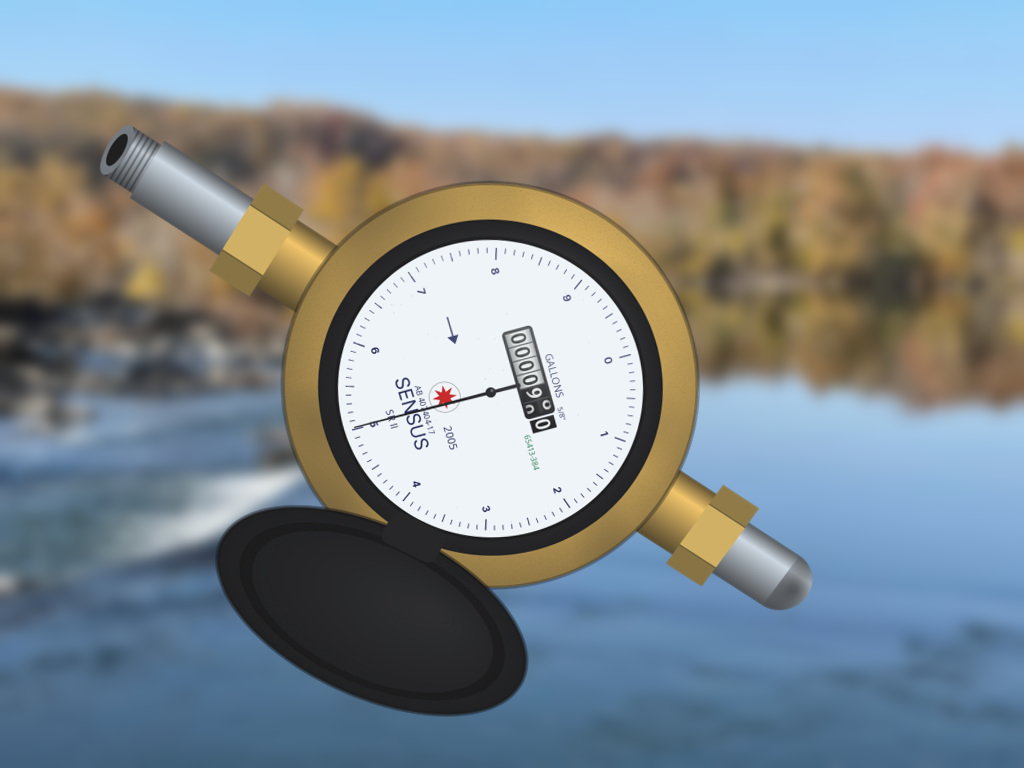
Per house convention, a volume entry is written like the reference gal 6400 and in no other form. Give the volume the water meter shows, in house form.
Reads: gal 985.0
